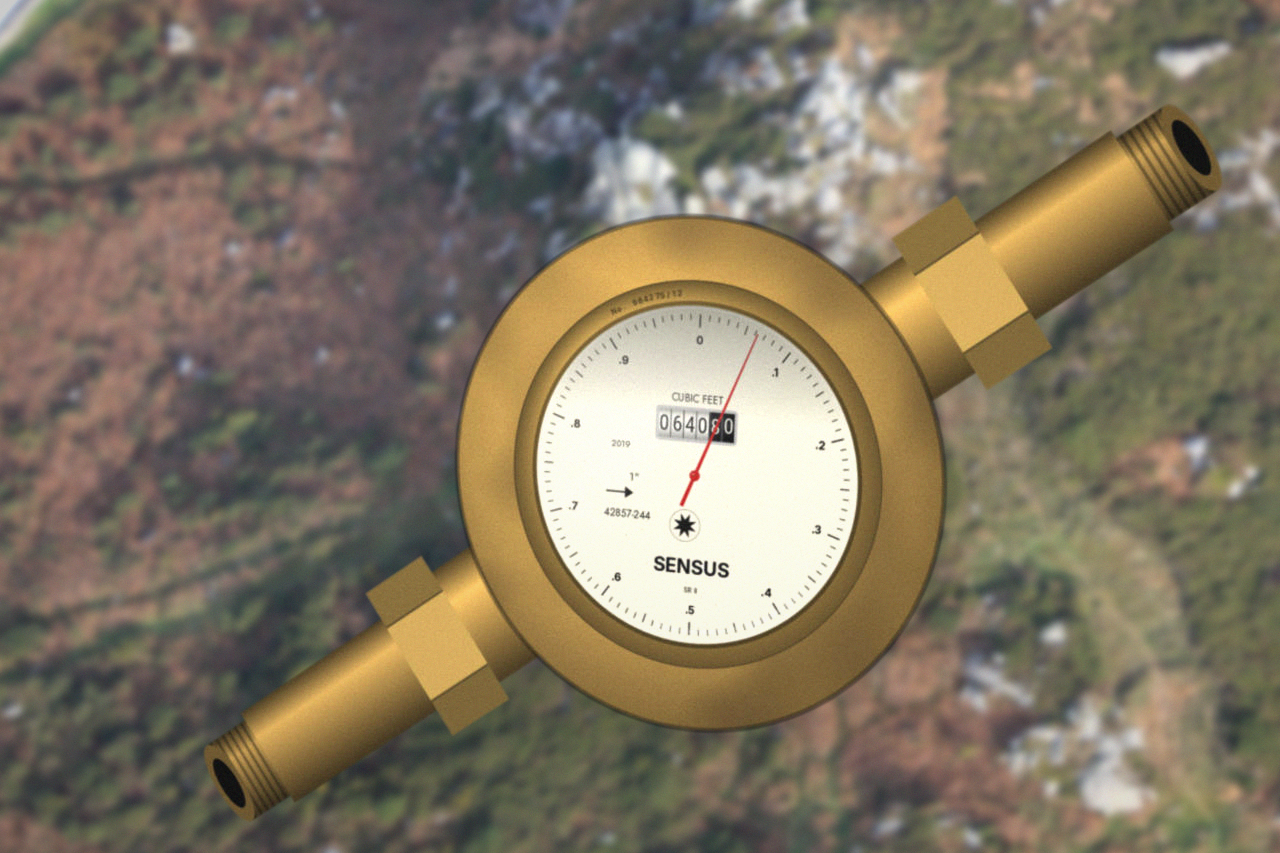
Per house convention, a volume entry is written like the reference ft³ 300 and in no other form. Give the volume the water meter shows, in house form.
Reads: ft³ 64080.06
